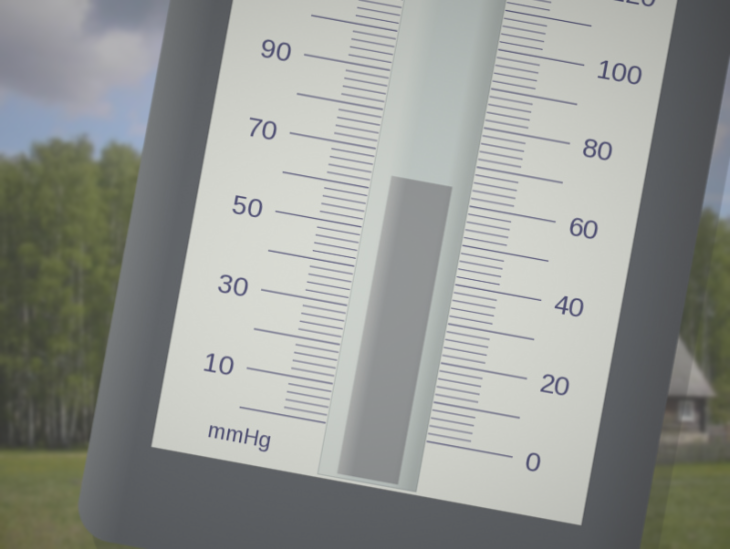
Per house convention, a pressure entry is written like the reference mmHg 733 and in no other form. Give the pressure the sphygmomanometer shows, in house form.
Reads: mmHg 64
